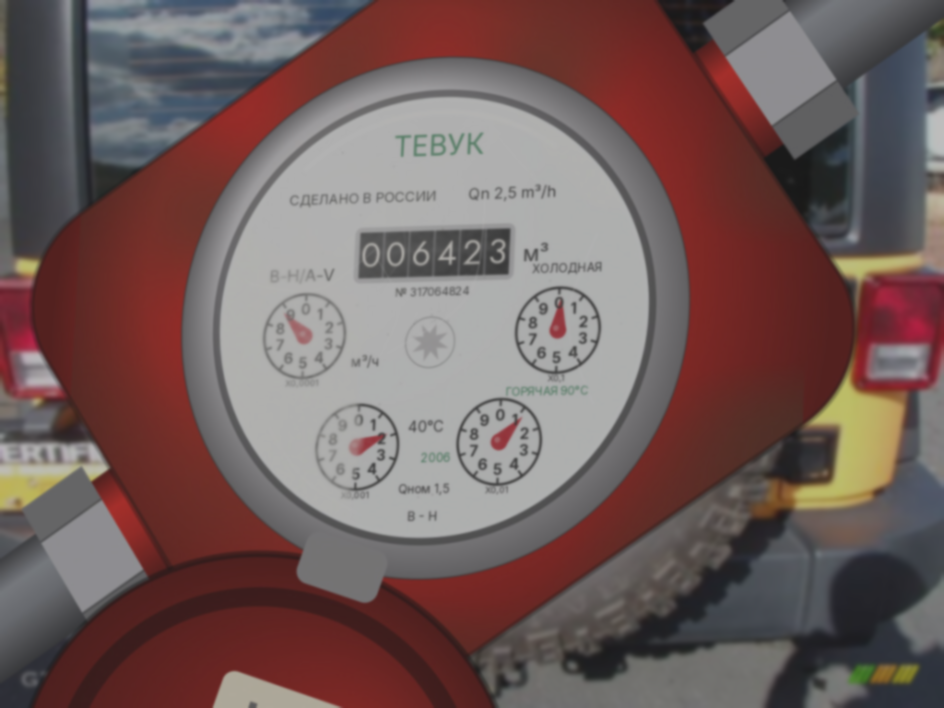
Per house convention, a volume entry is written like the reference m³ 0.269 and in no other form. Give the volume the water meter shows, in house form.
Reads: m³ 6423.0118
